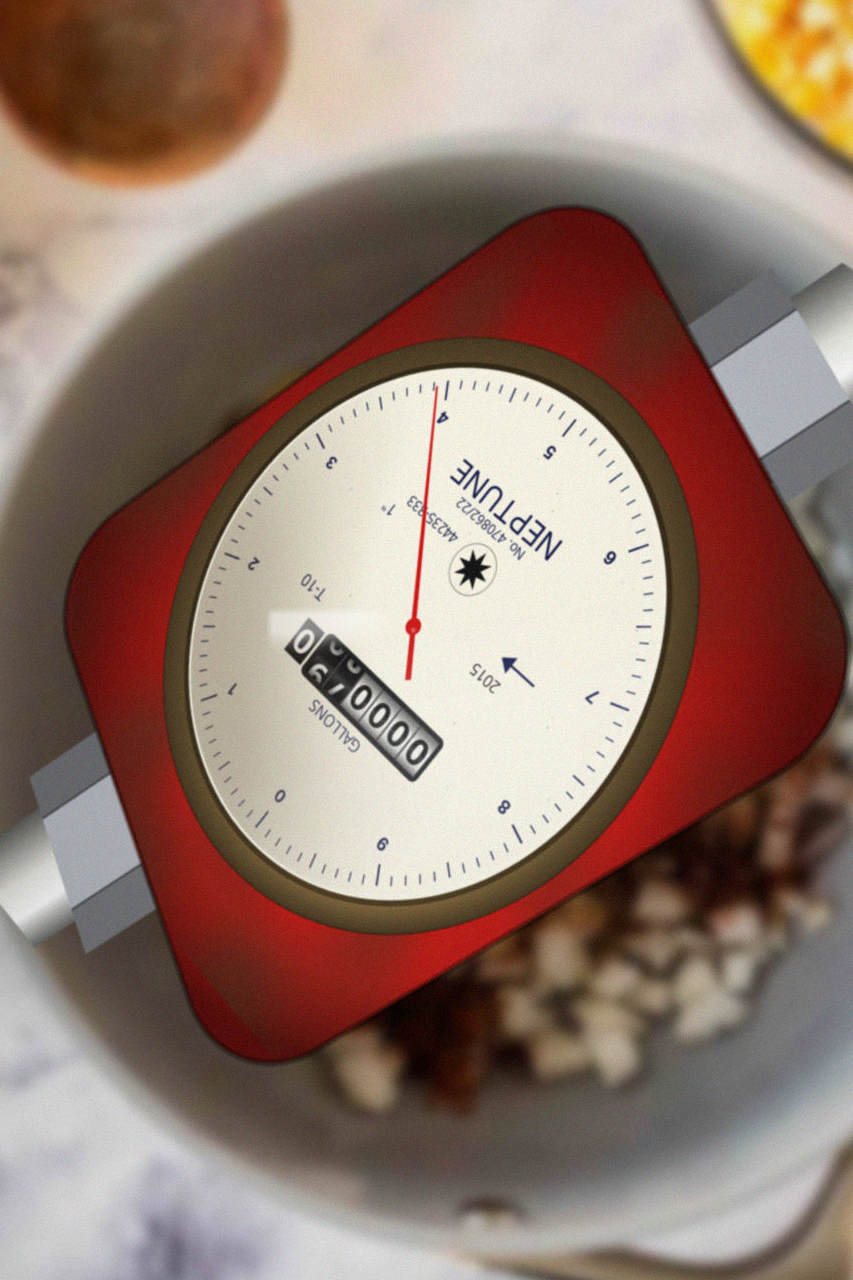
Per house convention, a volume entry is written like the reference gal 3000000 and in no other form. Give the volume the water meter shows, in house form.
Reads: gal 793.9
